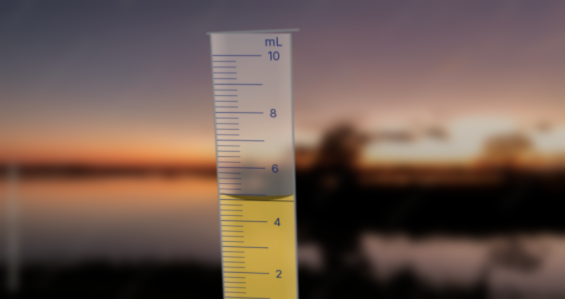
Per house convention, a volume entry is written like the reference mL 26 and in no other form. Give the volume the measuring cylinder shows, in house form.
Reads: mL 4.8
